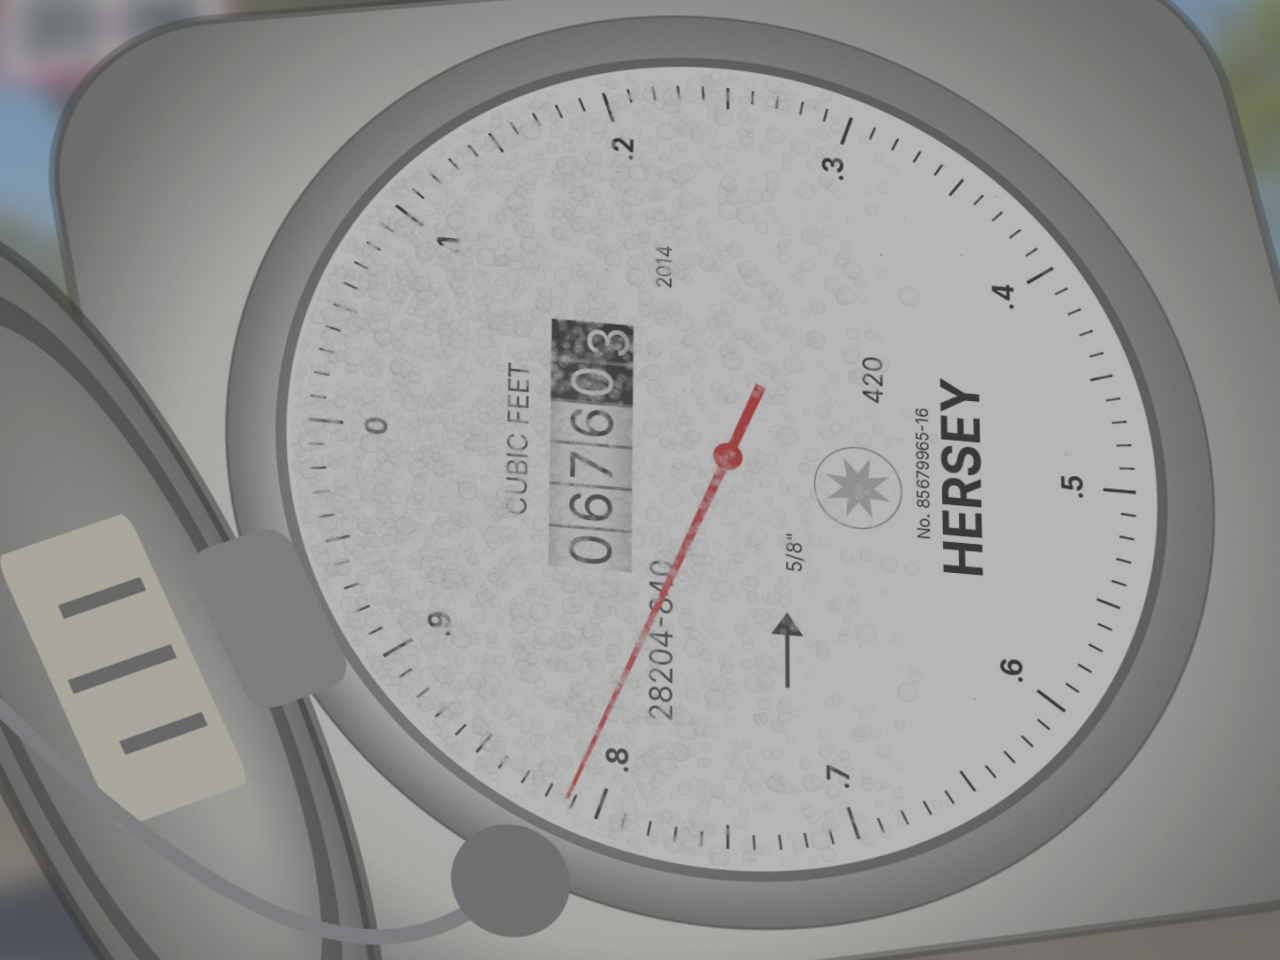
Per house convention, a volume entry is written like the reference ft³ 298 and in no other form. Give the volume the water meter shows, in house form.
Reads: ft³ 67602.81
